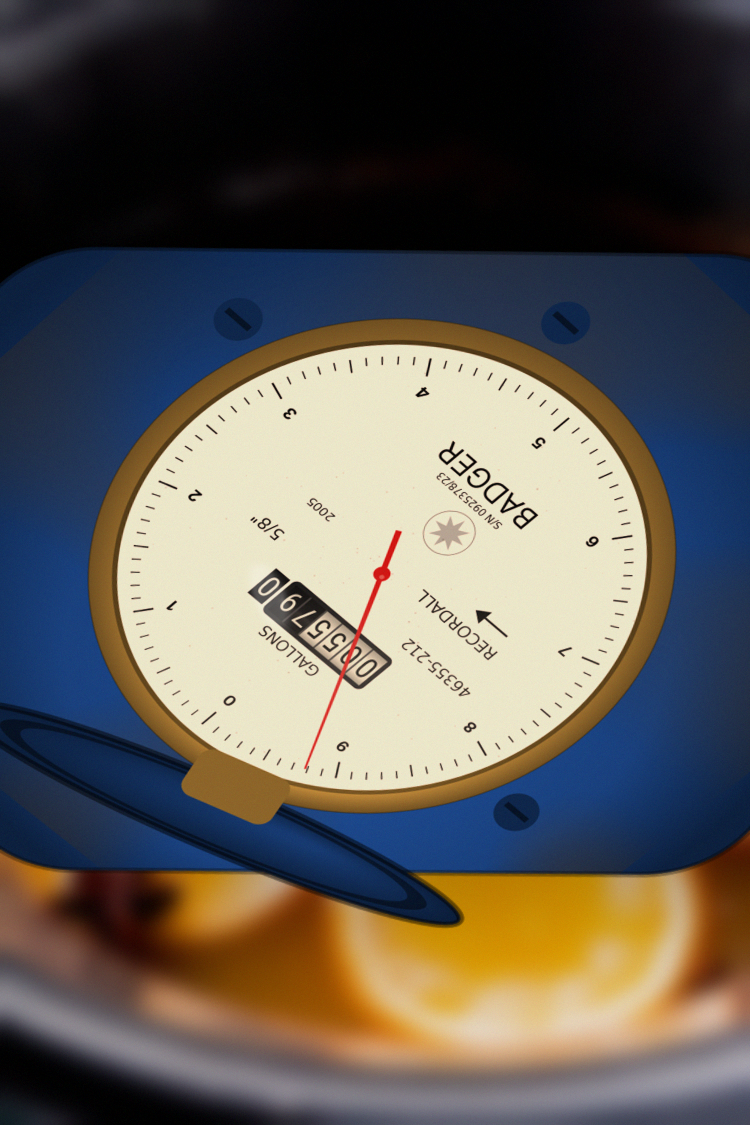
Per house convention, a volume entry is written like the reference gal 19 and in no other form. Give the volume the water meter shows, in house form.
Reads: gal 55789.2
